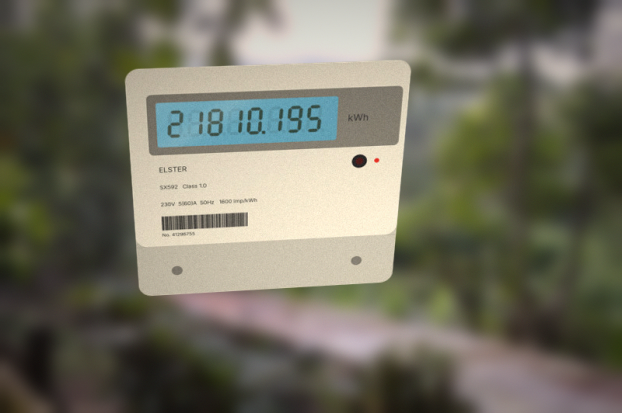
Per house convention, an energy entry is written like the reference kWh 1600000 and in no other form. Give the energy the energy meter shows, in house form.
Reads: kWh 21810.195
